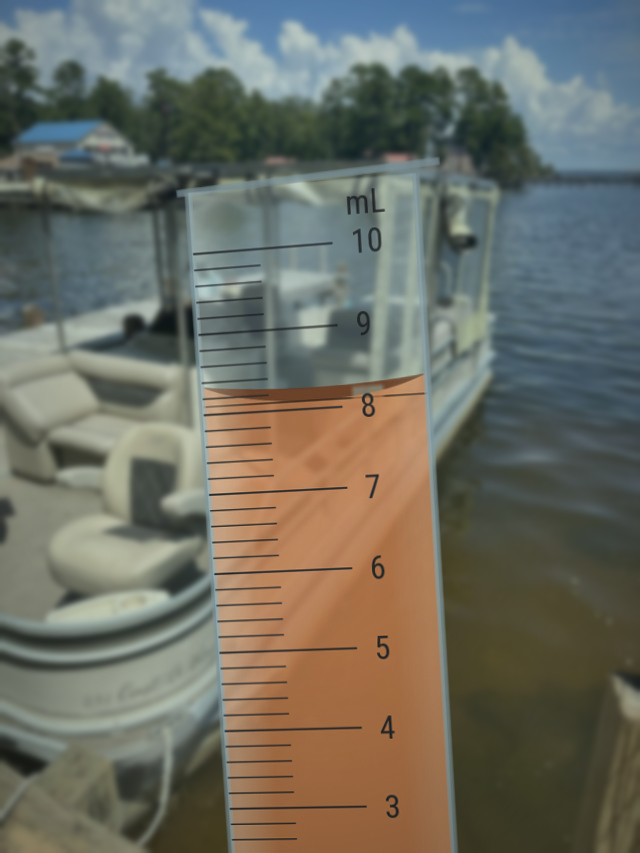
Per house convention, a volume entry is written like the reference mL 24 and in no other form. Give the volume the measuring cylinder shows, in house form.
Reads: mL 8.1
